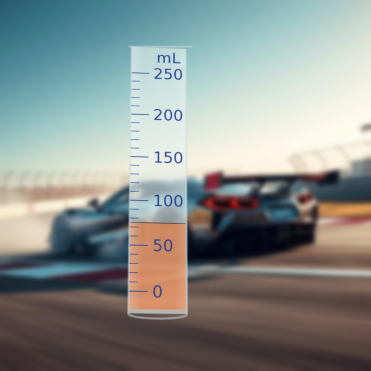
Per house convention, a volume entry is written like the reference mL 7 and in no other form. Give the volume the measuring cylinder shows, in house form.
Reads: mL 75
